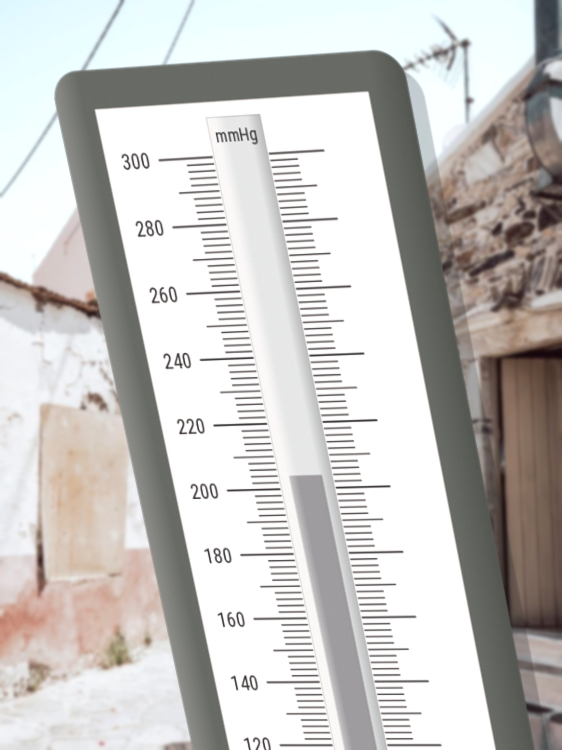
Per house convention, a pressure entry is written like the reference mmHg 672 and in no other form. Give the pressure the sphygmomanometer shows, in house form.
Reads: mmHg 204
